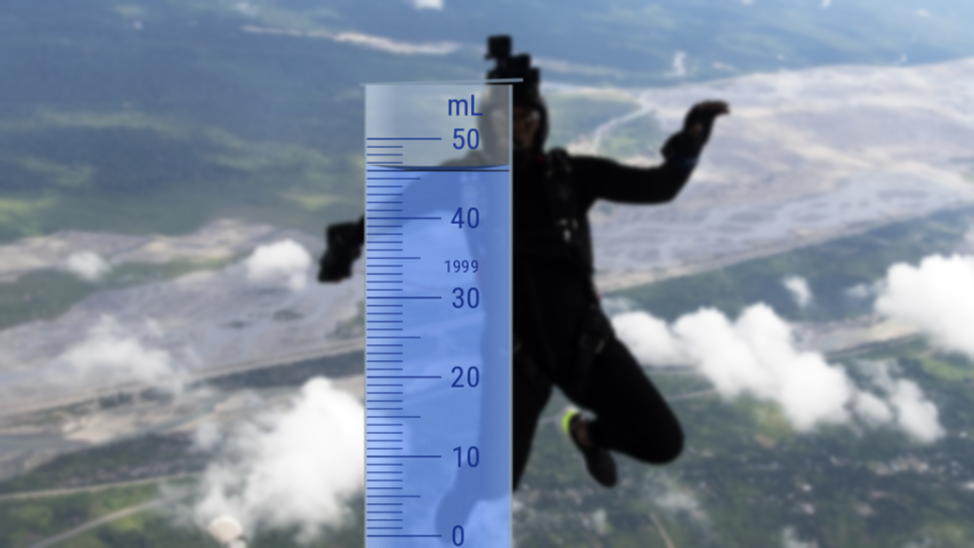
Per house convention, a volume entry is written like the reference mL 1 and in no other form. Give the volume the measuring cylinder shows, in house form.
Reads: mL 46
